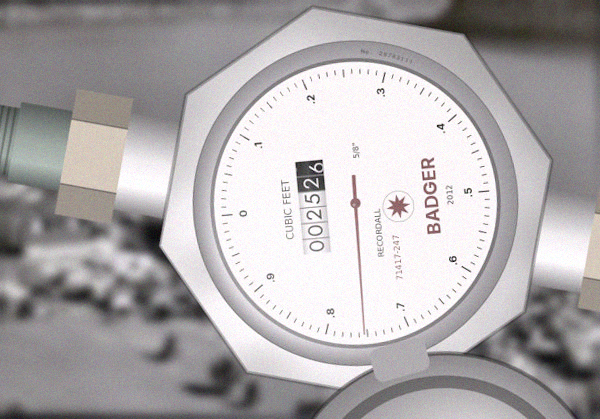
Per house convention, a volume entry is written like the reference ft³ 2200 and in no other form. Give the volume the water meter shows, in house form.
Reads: ft³ 2525.75
